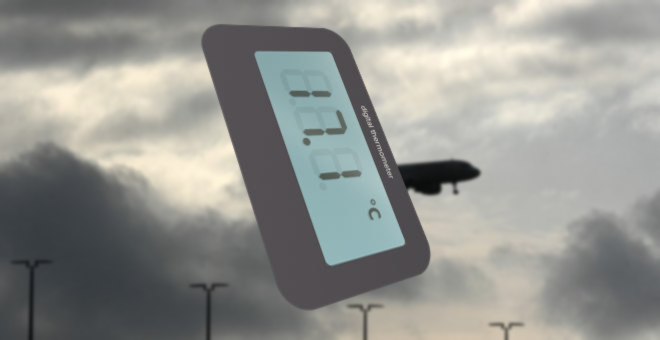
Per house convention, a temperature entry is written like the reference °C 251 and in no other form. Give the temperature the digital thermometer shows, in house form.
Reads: °C 17.1
